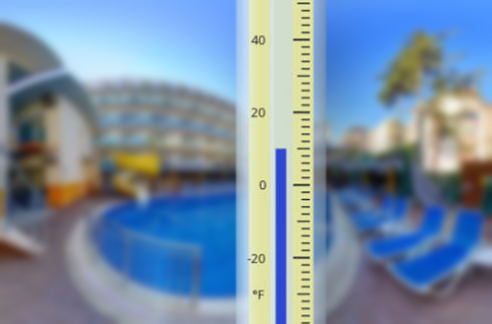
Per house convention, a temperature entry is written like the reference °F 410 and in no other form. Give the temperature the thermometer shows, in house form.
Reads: °F 10
